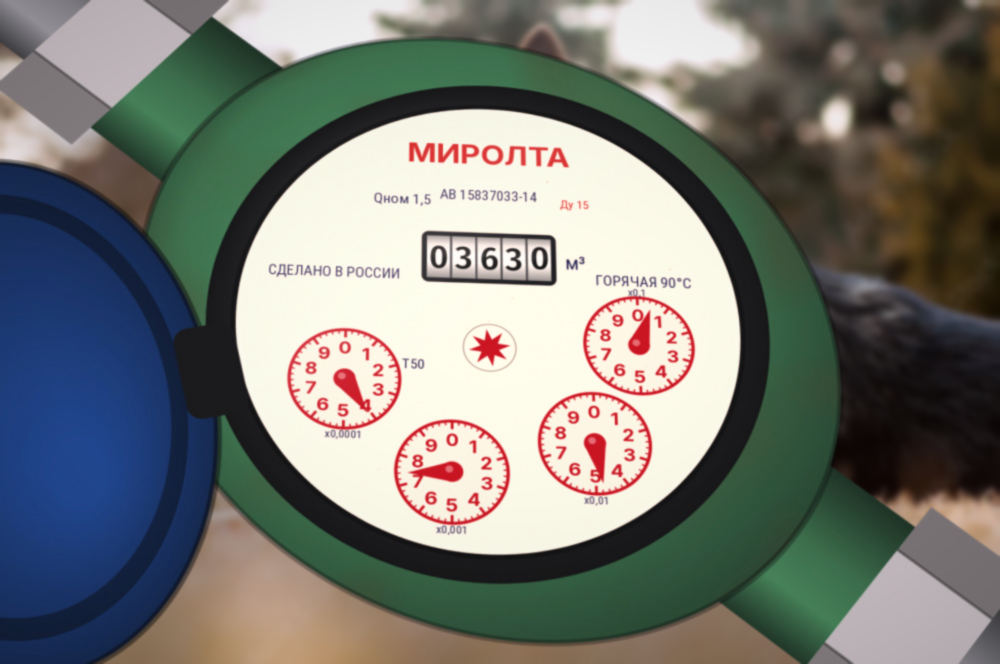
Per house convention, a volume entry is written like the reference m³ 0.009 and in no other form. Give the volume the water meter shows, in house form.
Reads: m³ 3630.0474
